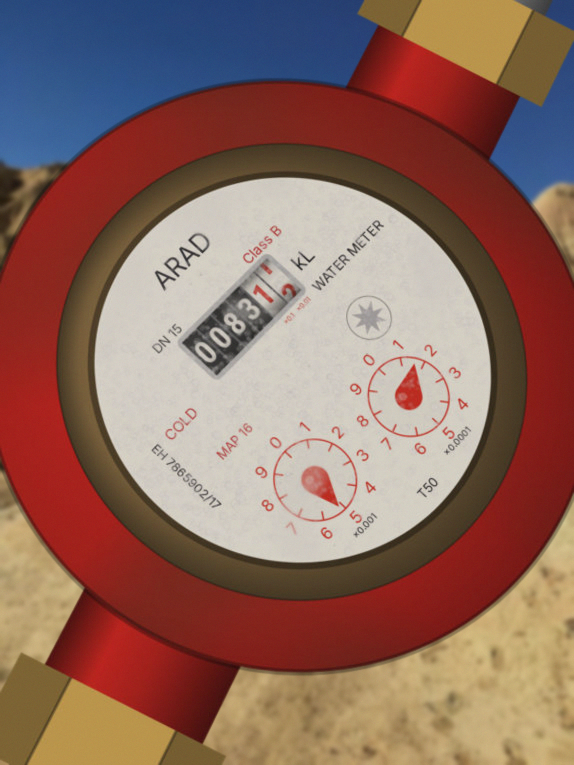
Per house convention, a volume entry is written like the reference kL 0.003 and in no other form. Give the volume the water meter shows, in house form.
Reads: kL 83.1151
